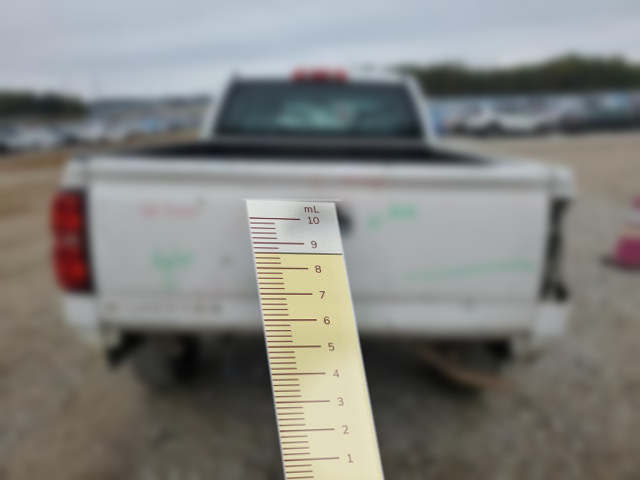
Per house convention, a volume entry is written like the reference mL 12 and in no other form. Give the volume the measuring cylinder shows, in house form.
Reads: mL 8.6
